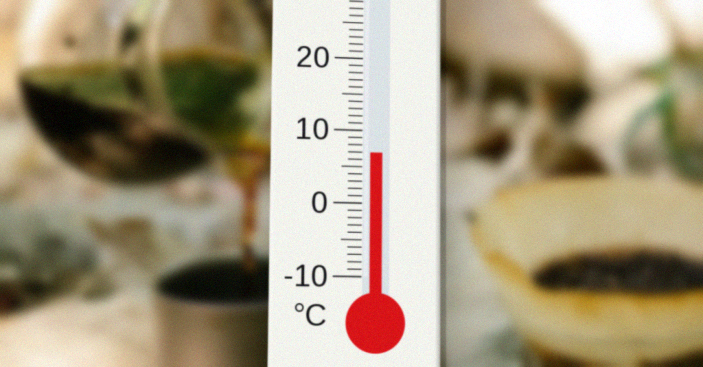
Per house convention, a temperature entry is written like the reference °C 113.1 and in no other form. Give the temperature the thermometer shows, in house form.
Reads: °C 7
